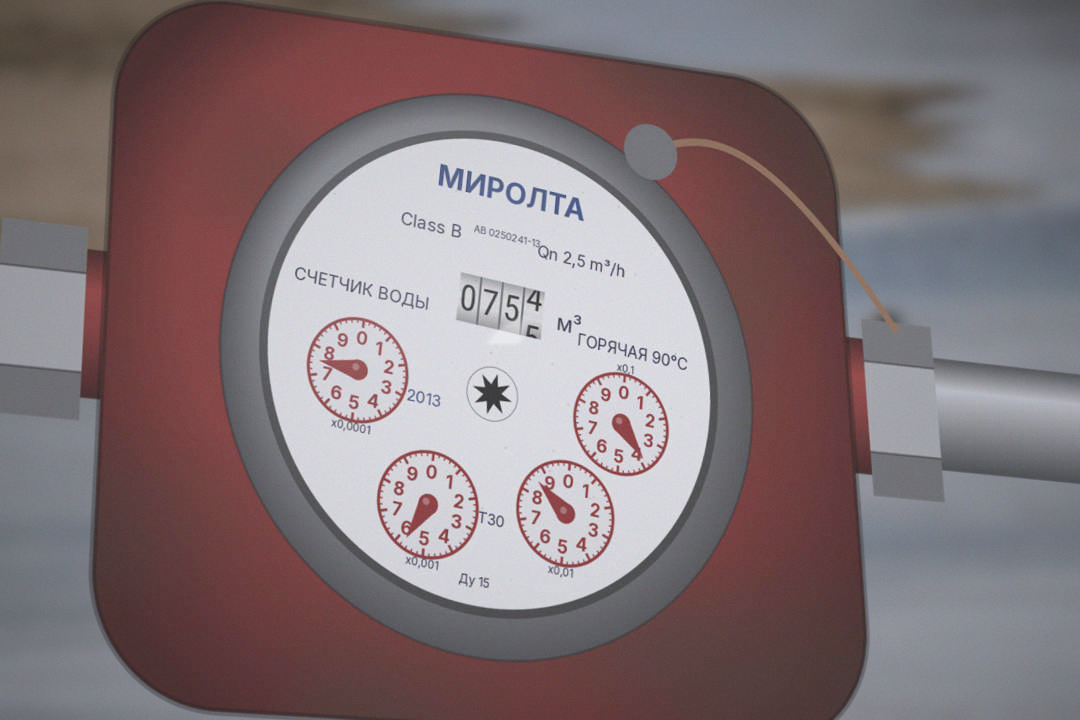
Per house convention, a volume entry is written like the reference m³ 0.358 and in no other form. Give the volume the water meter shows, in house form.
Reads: m³ 754.3857
